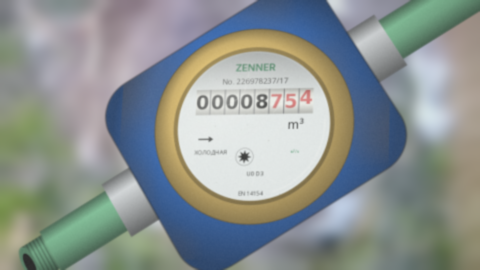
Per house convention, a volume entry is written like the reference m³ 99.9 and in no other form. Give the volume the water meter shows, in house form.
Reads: m³ 8.754
